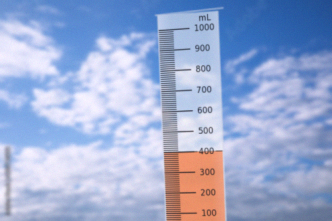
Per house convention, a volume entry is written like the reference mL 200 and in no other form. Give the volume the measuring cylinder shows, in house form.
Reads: mL 400
